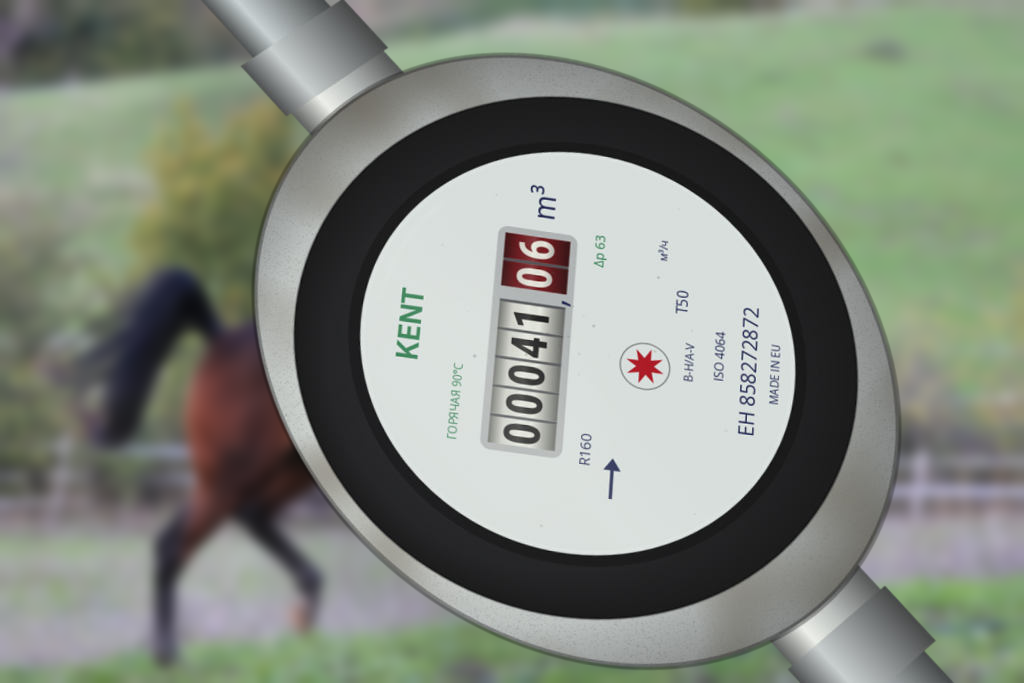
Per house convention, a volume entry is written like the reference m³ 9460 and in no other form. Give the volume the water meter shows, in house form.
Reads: m³ 41.06
